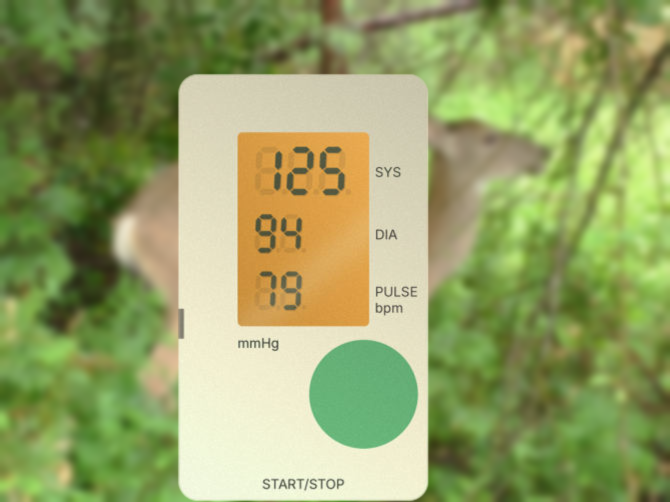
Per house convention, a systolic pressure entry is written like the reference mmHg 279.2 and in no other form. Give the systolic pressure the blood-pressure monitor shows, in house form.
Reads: mmHg 125
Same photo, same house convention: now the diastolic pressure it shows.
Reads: mmHg 94
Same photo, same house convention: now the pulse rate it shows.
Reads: bpm 79
